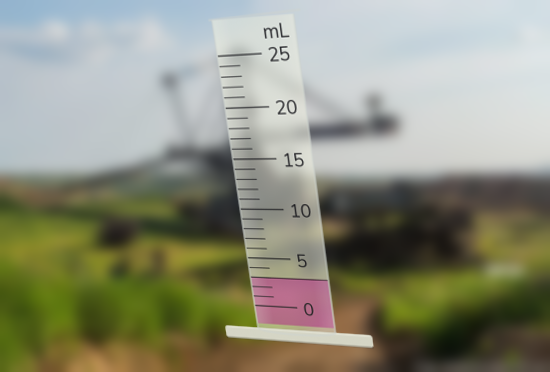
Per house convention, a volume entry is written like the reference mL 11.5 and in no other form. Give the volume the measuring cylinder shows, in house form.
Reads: mL 3
